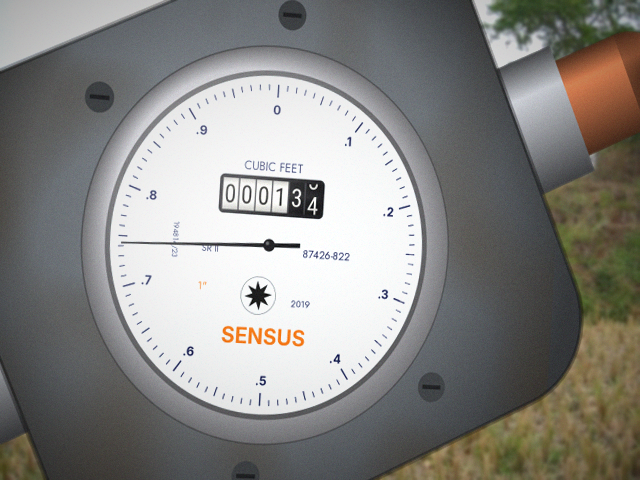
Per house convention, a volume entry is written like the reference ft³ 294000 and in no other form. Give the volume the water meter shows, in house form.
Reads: ft³ 133.74
